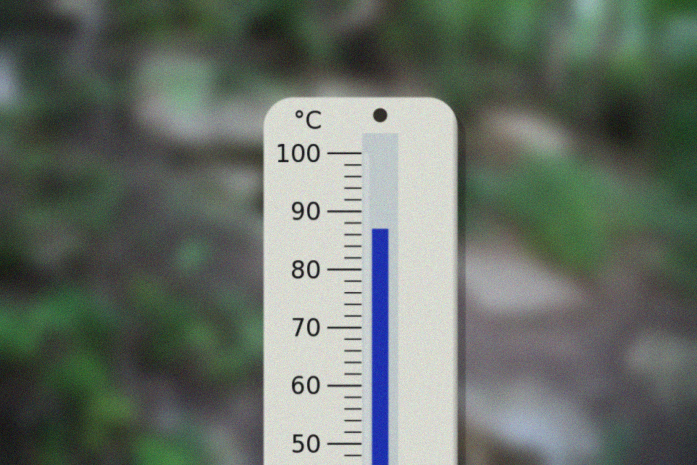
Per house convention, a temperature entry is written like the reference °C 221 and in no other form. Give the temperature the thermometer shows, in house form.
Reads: °C 87
